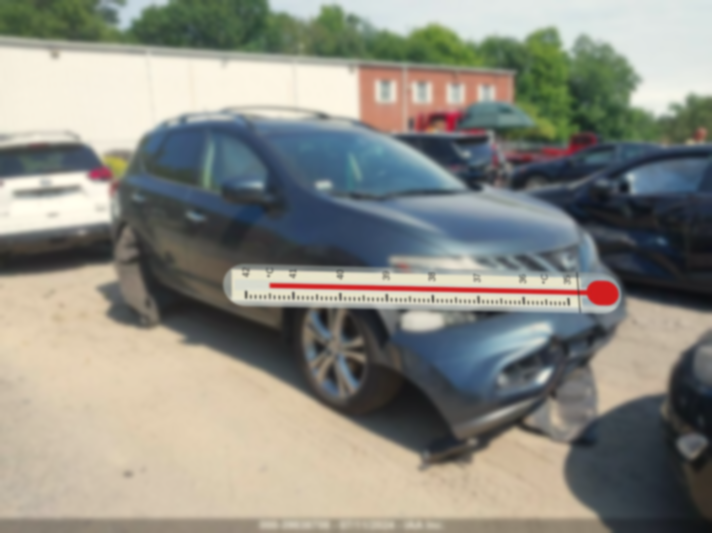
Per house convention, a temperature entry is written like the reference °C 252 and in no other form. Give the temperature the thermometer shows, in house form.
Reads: °C 41.5
